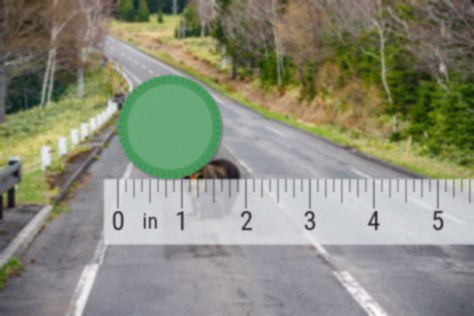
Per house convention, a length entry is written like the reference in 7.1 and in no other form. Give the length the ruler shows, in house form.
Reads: in 1.625
